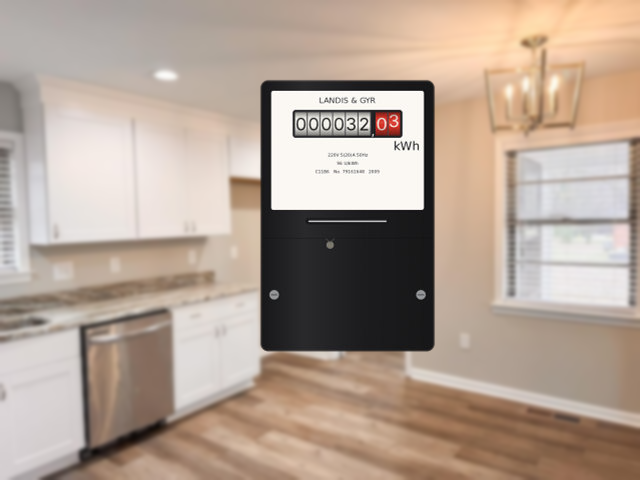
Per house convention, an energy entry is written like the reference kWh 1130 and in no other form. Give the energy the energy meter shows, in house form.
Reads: kWh 32.03
